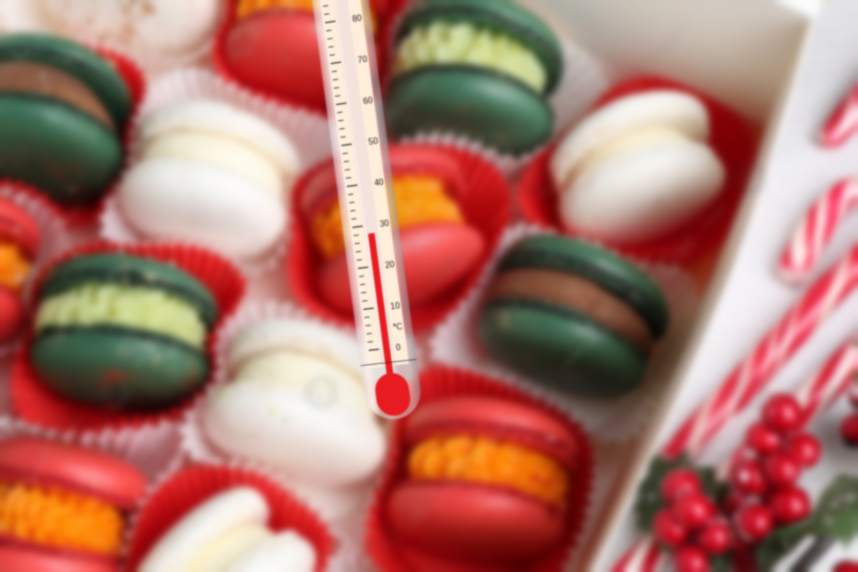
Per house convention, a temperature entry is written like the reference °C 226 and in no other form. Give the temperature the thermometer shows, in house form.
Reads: °C 28
